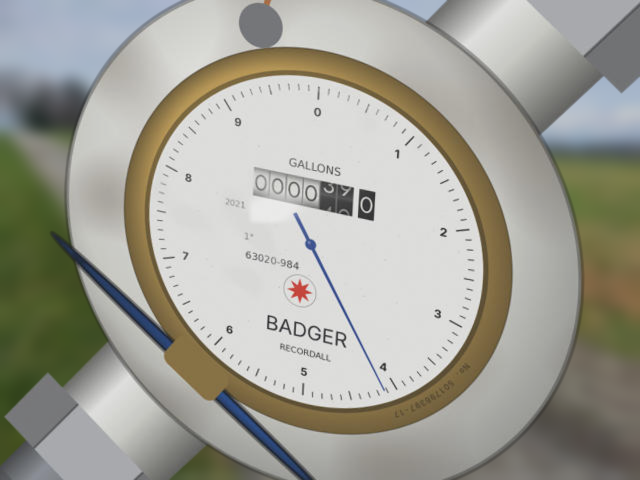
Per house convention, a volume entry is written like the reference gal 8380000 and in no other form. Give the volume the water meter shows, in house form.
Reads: gal 394.1
